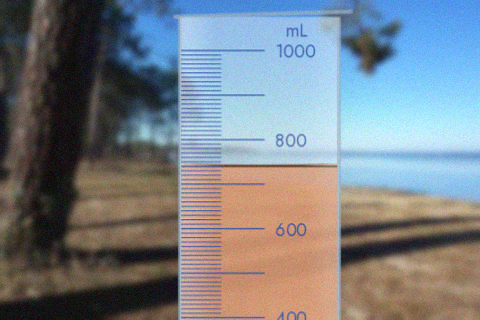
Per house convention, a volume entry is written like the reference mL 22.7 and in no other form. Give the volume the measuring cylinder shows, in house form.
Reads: mL 740
